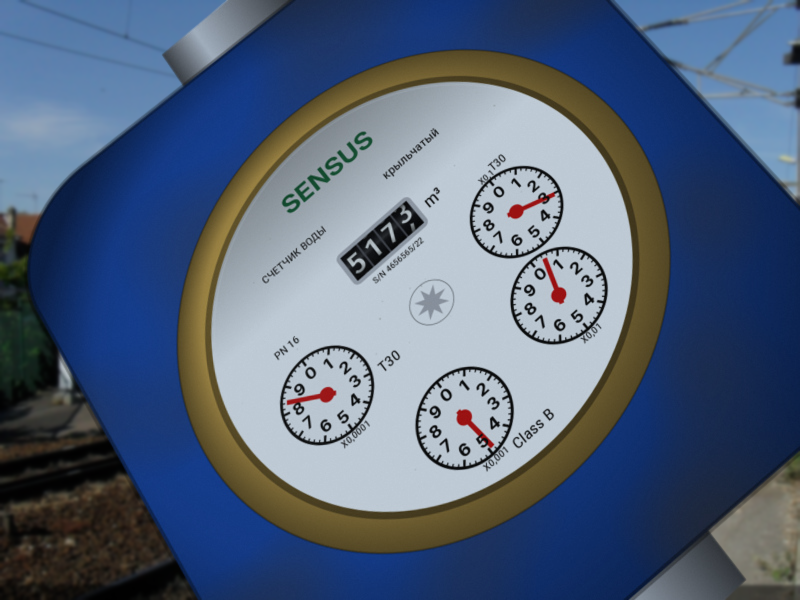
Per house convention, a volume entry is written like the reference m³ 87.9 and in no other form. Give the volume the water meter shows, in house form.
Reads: m³ 5173.3048
